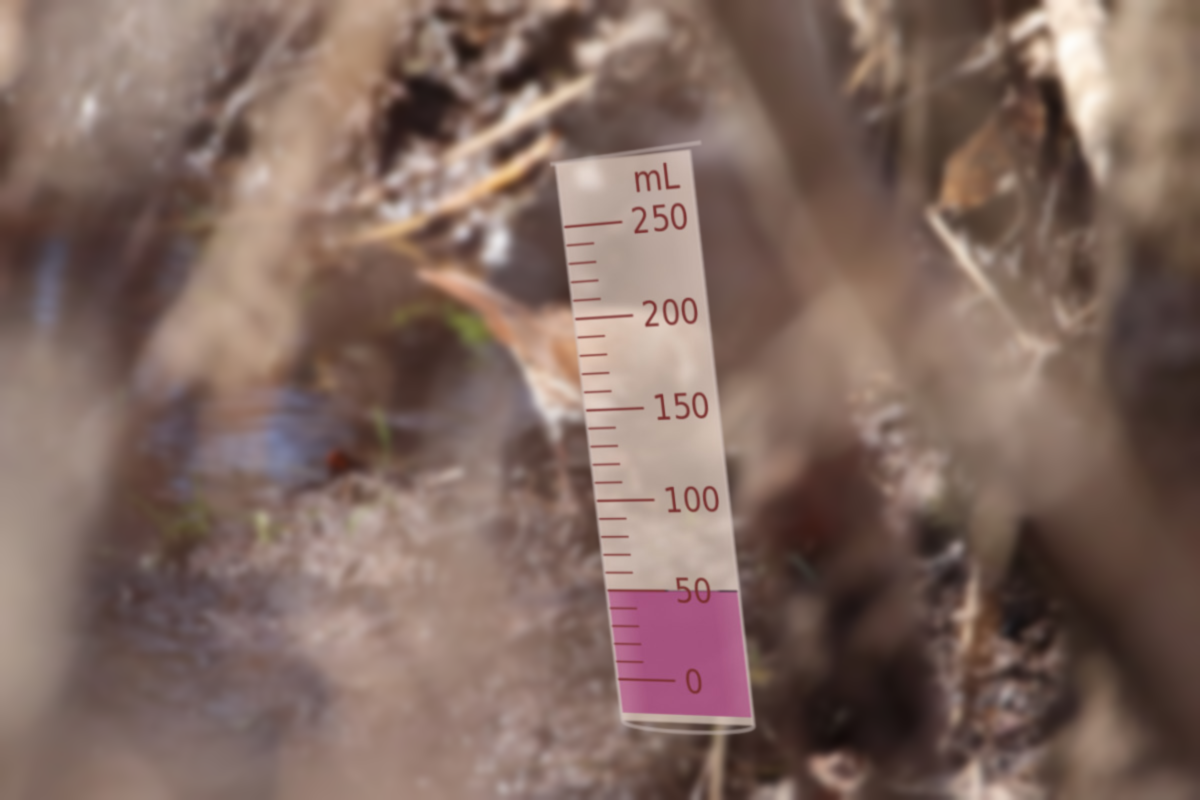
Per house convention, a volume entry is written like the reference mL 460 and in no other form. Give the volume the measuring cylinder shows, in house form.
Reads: mL 50
